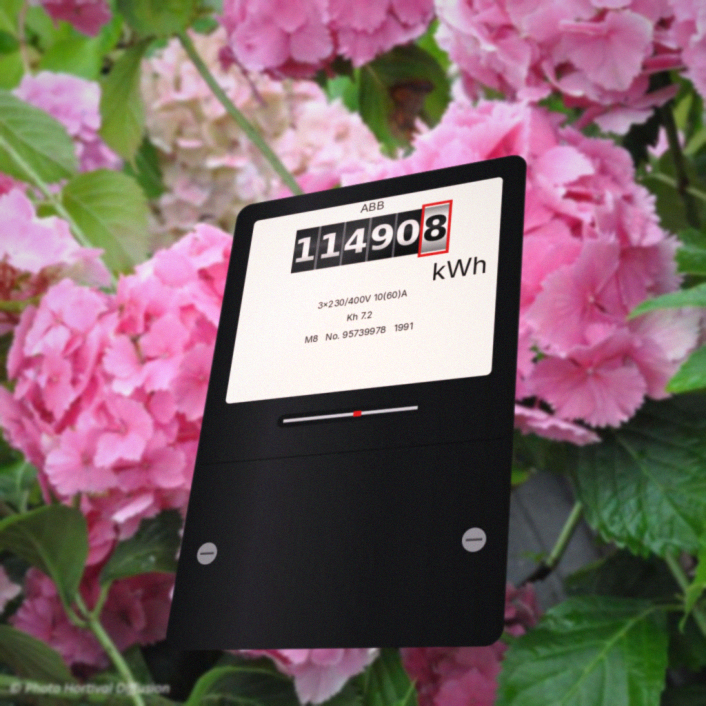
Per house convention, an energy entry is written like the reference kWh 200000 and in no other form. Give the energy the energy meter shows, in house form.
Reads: kWh 11490.8
